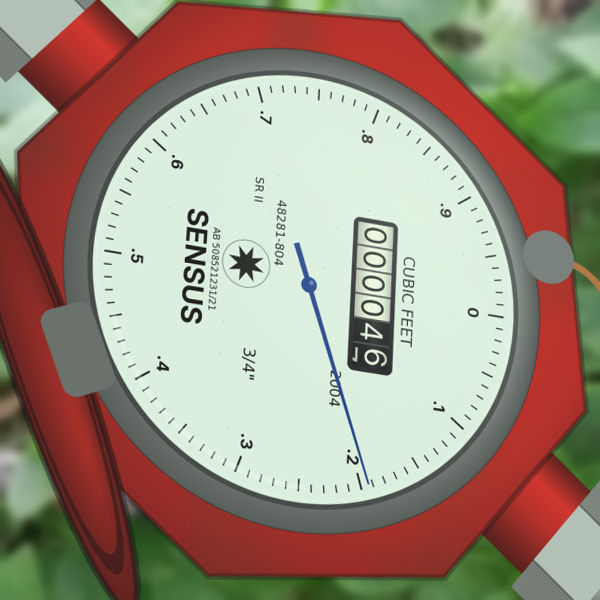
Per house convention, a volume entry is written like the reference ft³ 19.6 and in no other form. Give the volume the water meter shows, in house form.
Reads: ft³ 46.19
